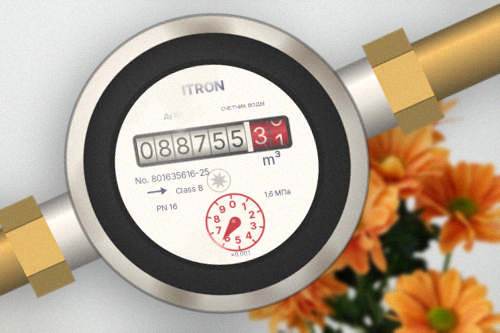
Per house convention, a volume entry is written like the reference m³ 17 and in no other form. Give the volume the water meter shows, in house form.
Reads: m³ 88755.306
